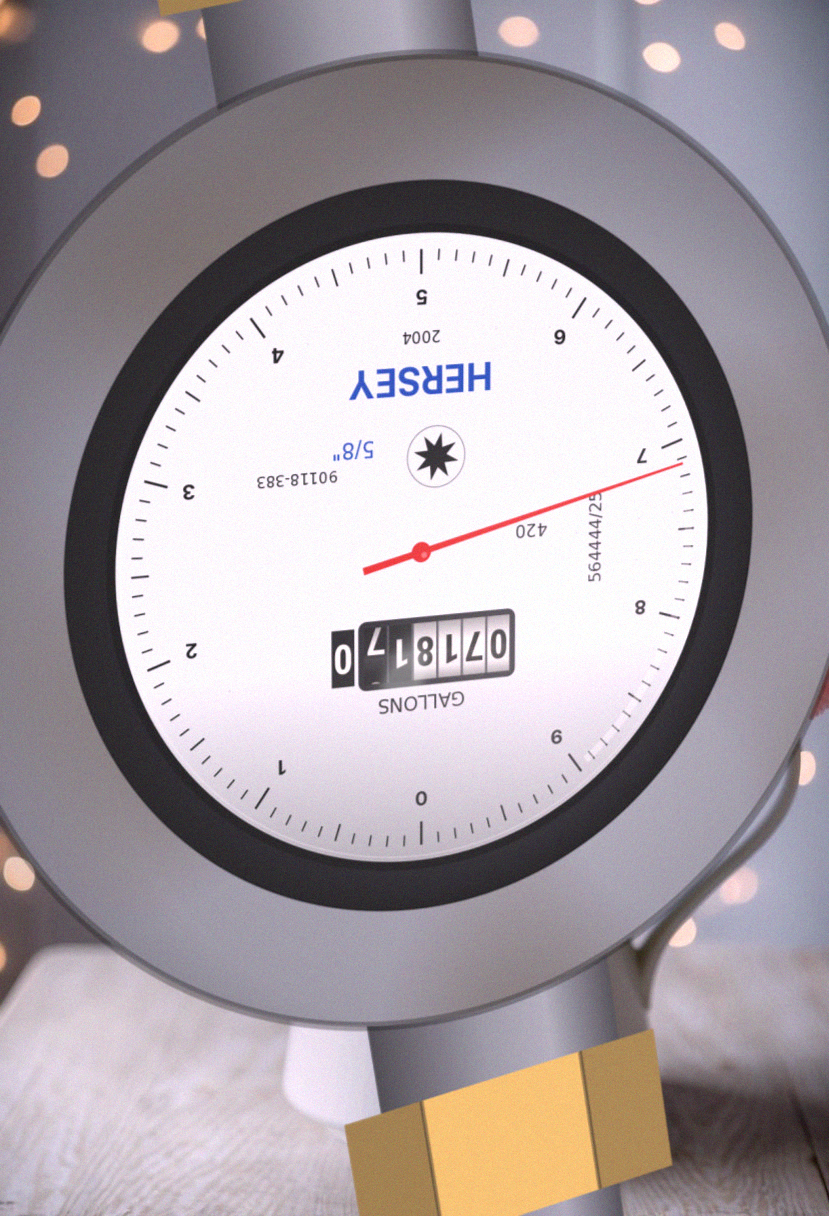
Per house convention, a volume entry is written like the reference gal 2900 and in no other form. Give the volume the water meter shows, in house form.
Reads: gal 718167.1
